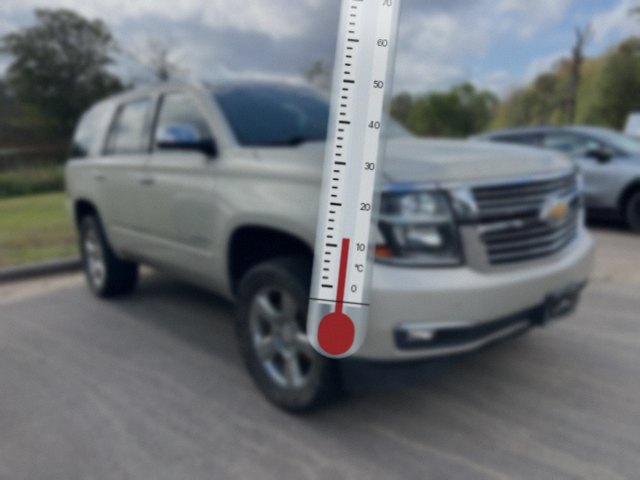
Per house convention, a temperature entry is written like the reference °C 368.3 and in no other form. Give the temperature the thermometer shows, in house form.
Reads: °C 12
